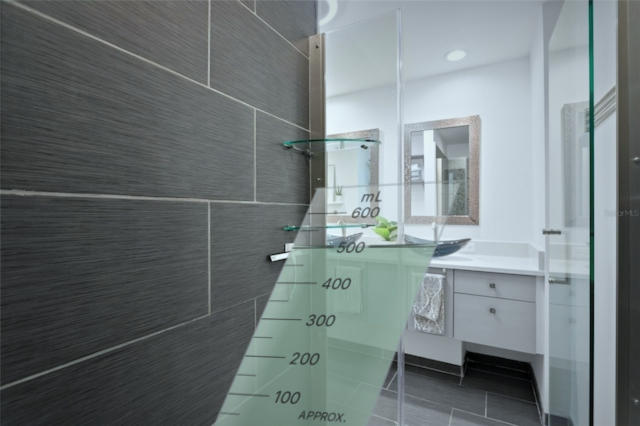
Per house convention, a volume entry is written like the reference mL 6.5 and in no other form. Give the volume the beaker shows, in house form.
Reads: mL 500
